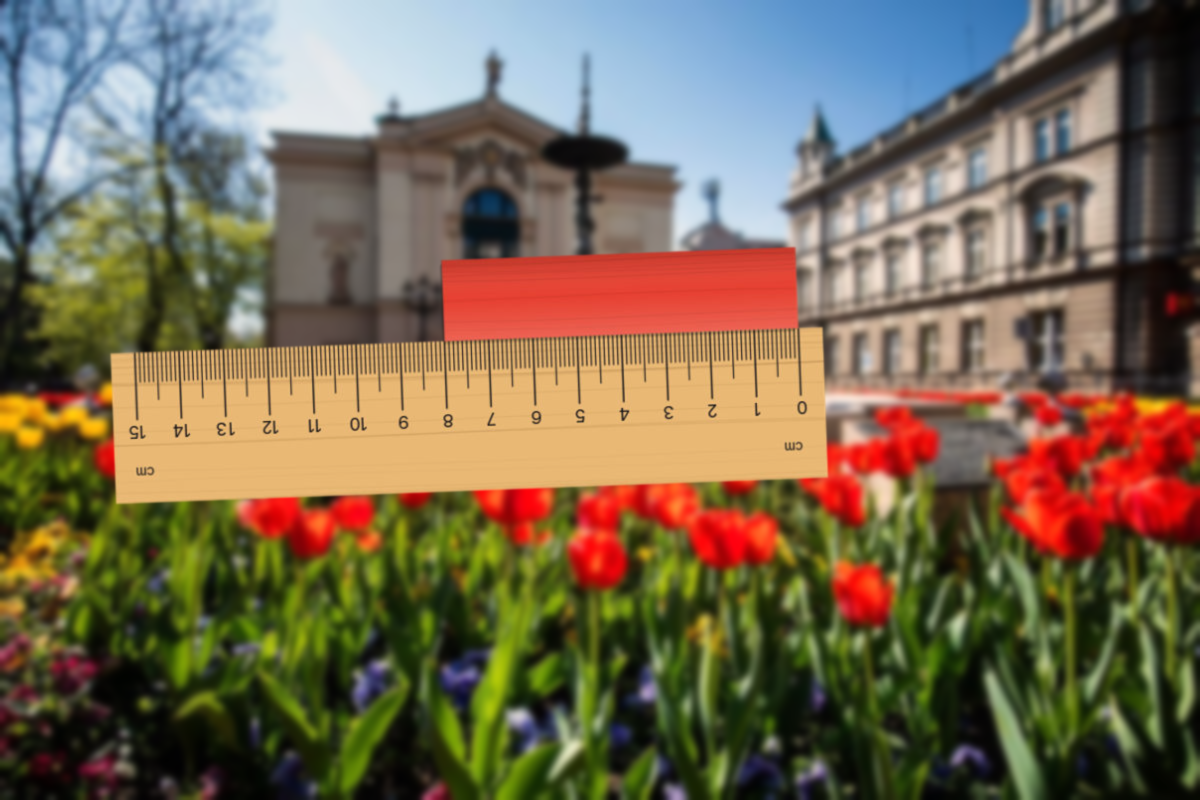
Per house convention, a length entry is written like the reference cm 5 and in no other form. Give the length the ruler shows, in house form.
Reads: cm 8
